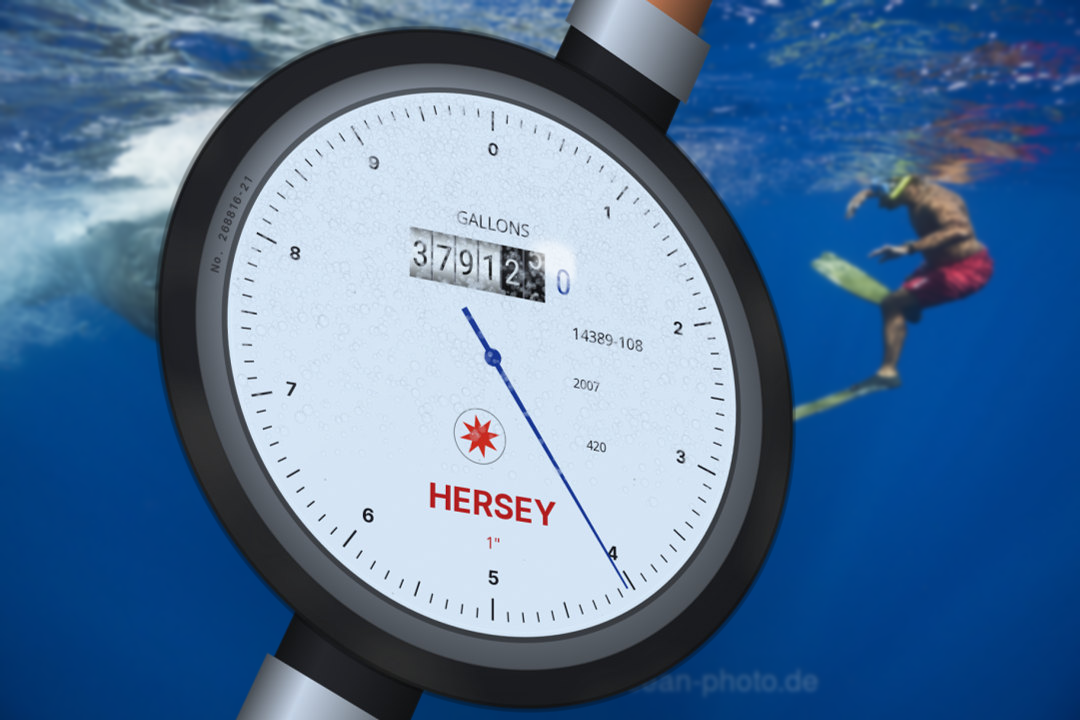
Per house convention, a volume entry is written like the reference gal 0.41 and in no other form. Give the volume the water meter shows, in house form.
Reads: gal 3791254.0
